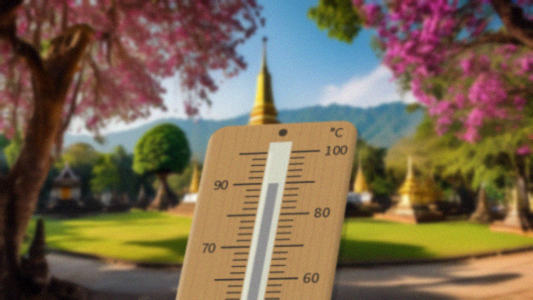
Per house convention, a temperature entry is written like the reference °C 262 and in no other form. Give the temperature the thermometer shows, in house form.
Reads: °C 90
